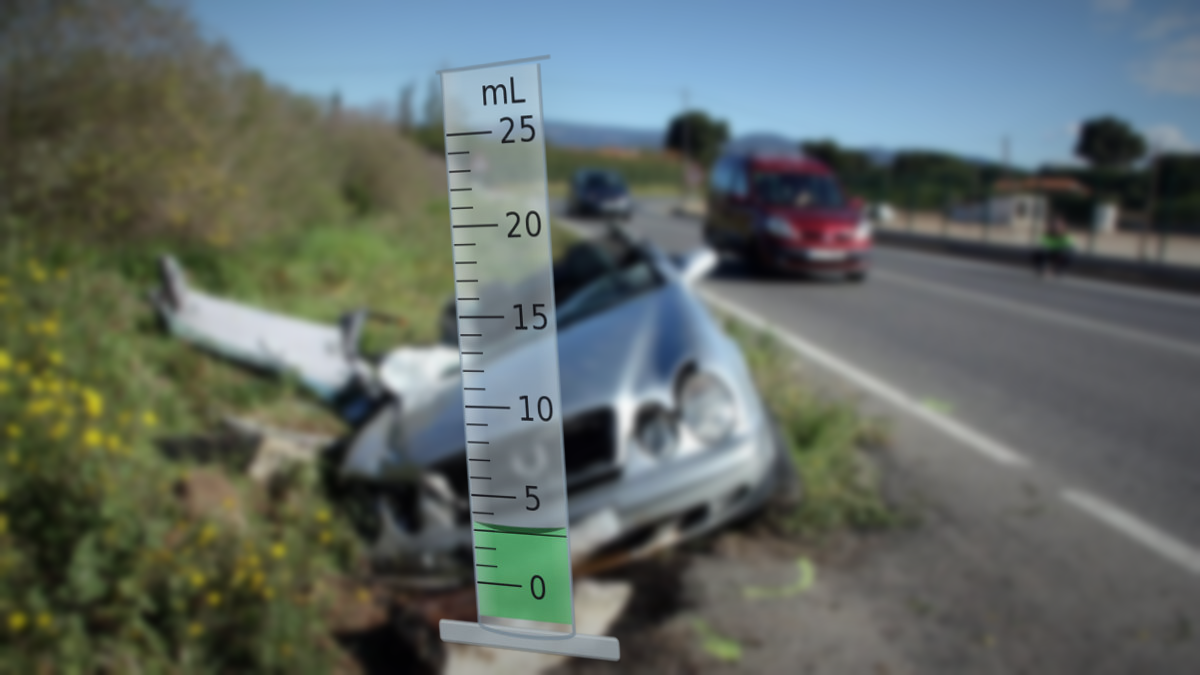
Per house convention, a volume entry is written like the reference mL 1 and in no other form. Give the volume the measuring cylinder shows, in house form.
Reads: mL 3
